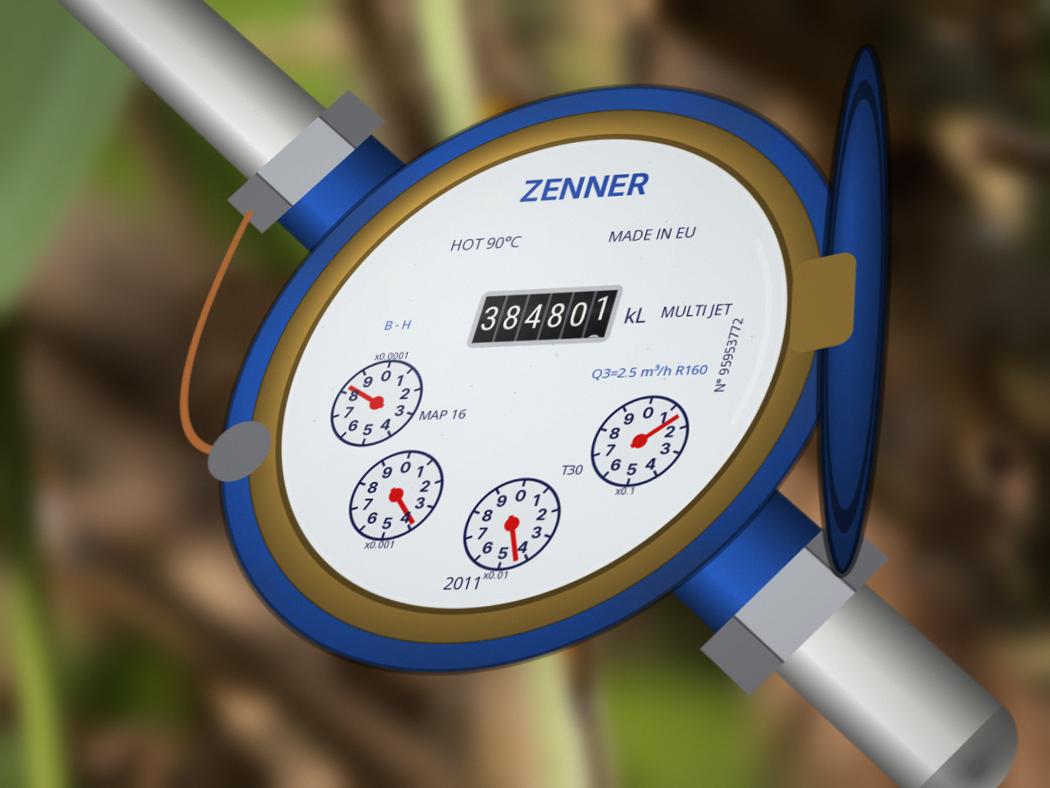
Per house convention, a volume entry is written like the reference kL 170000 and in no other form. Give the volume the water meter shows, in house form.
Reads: kL 384801.1438
